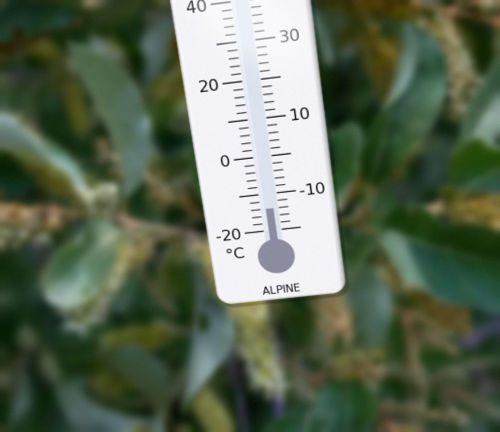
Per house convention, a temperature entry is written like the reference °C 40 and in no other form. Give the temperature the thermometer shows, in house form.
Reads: °C -14
